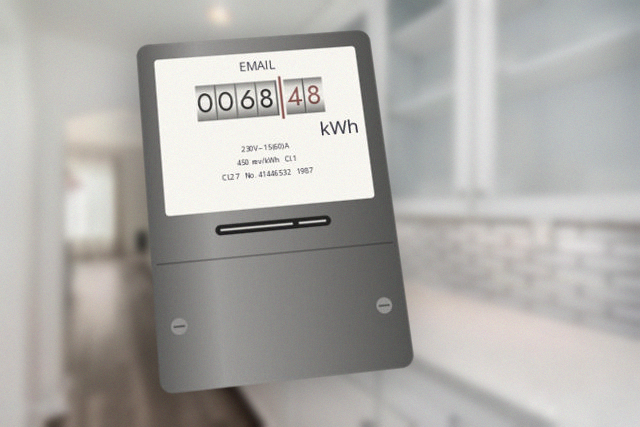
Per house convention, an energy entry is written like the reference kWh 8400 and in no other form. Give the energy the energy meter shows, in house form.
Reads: kWh 68.48
